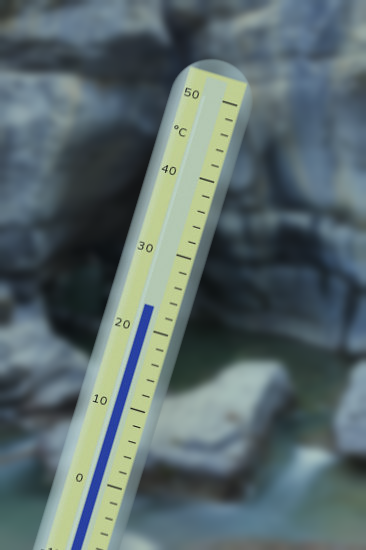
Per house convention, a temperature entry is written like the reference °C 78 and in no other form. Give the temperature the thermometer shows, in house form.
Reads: °C 23
